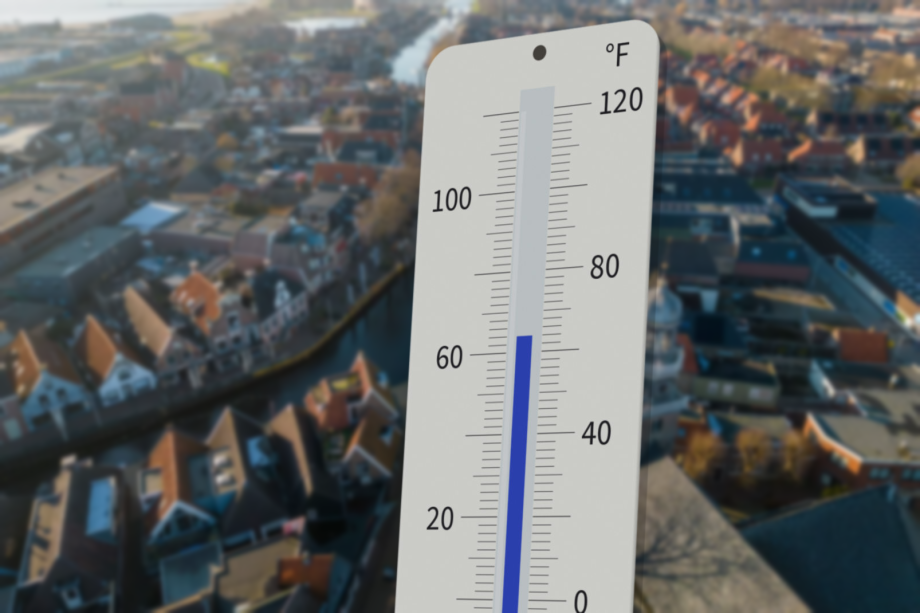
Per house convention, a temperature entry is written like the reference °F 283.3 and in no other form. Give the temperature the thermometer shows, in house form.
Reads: °F 64
